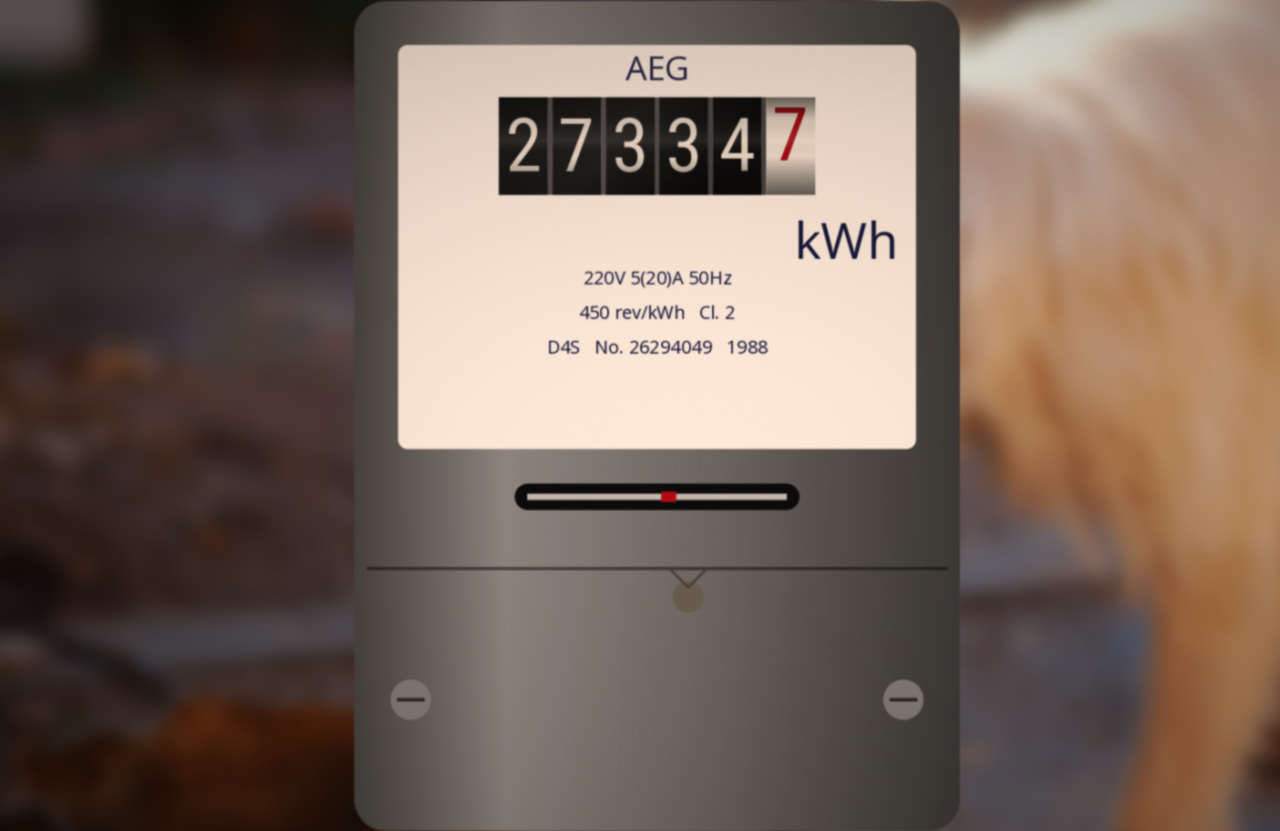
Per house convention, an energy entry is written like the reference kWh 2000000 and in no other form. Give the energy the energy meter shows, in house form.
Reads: kWh 27334.7
